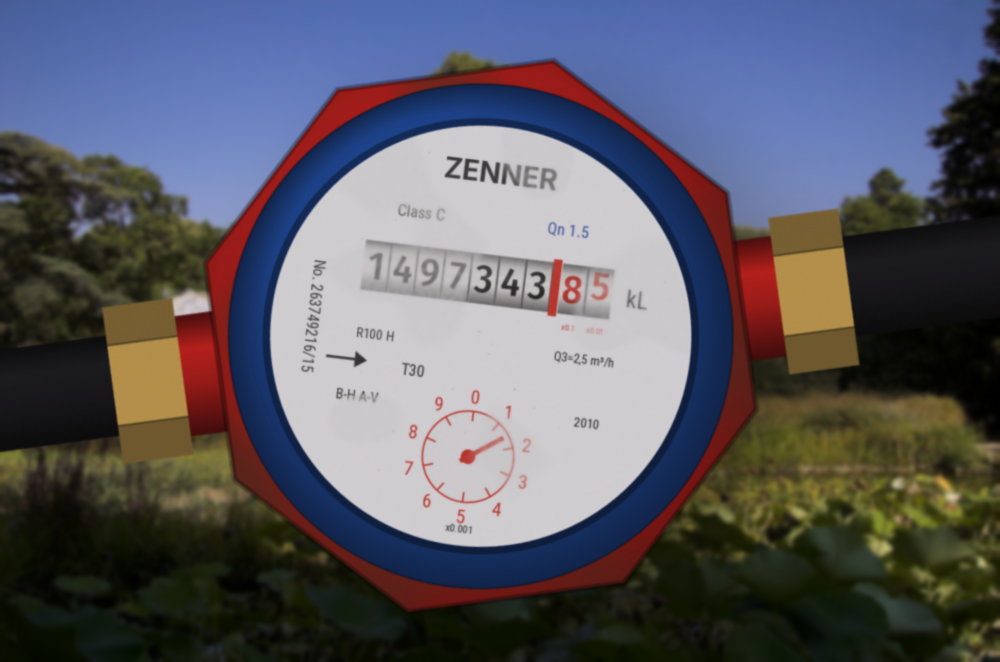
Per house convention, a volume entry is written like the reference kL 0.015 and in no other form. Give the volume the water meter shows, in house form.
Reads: kL 1497343.851
